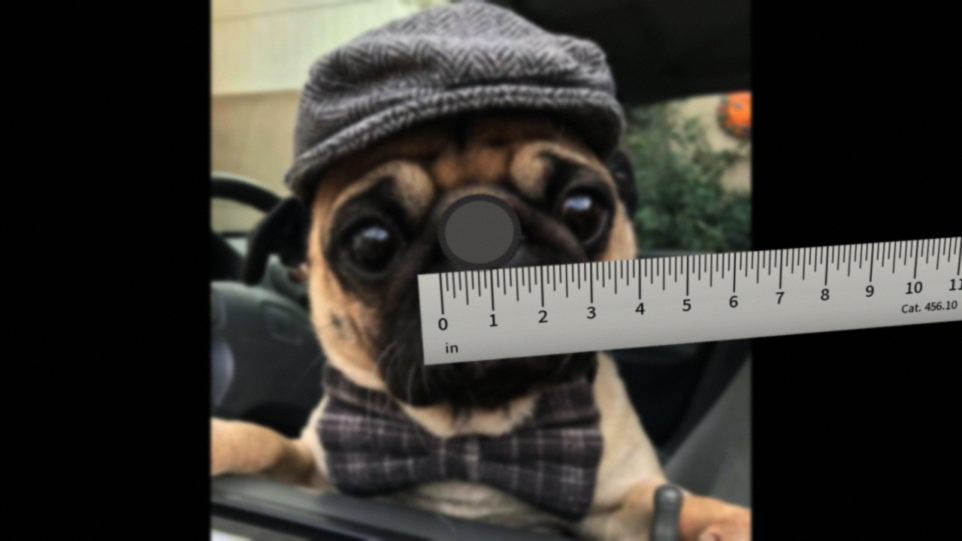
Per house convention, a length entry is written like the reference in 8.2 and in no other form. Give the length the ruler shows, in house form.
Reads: in 1.625
